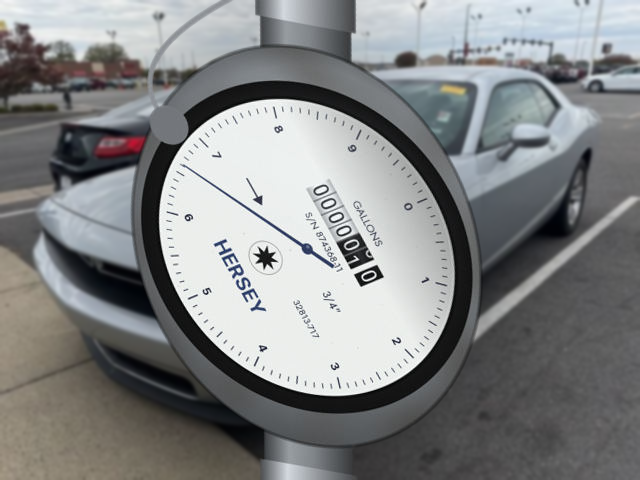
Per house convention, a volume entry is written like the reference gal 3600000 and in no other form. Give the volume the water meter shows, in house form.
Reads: gal 6.6
